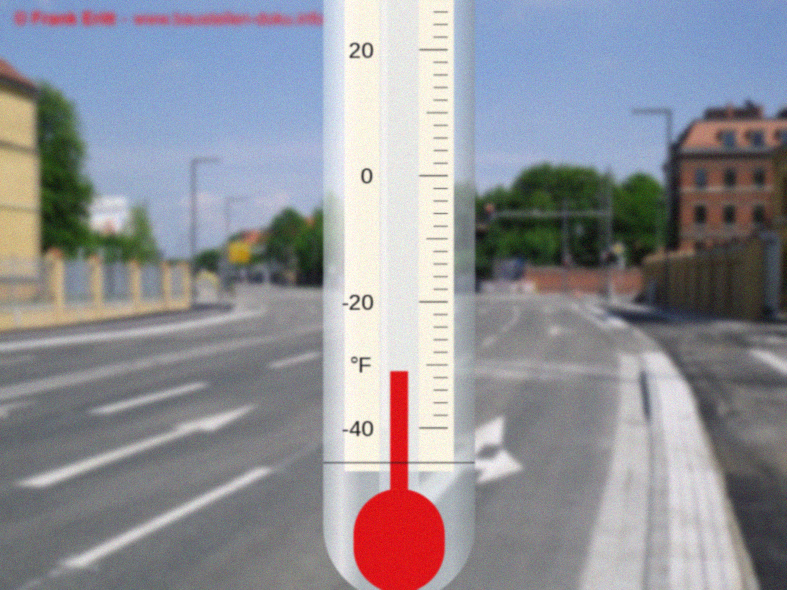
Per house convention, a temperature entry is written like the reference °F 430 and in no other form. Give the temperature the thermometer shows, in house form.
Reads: °F -31
